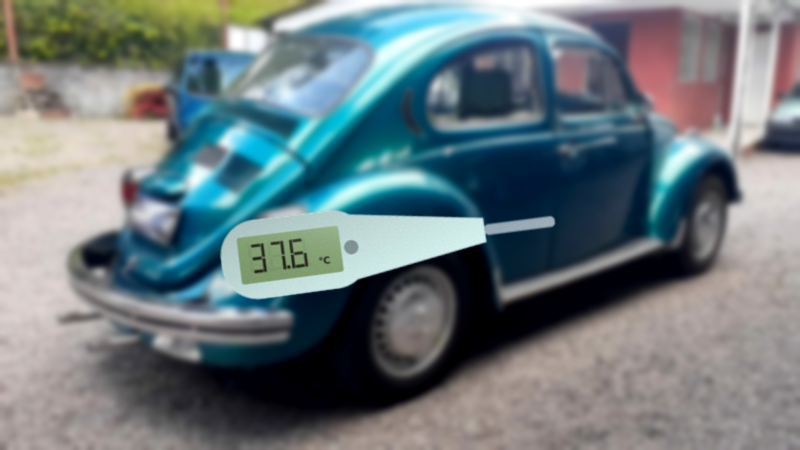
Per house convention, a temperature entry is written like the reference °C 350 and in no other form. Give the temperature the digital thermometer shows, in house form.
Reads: °C 37.6
